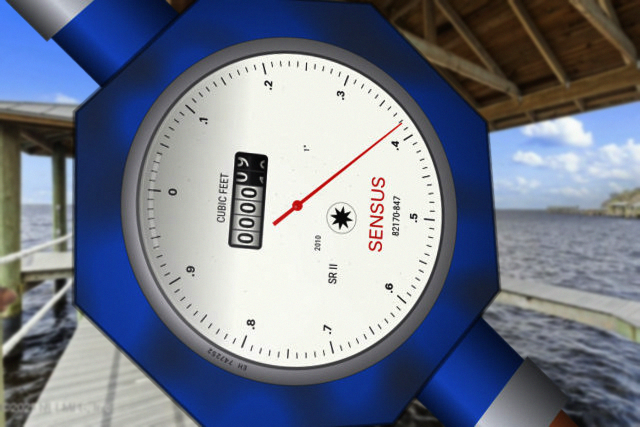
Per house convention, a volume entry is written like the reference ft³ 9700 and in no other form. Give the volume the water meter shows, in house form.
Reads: ft³ 9.38
